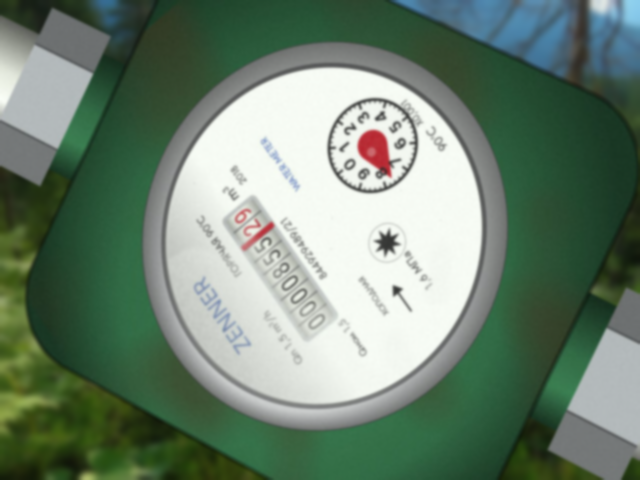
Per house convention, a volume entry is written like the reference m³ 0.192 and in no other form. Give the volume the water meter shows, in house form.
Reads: m³ 855.297
